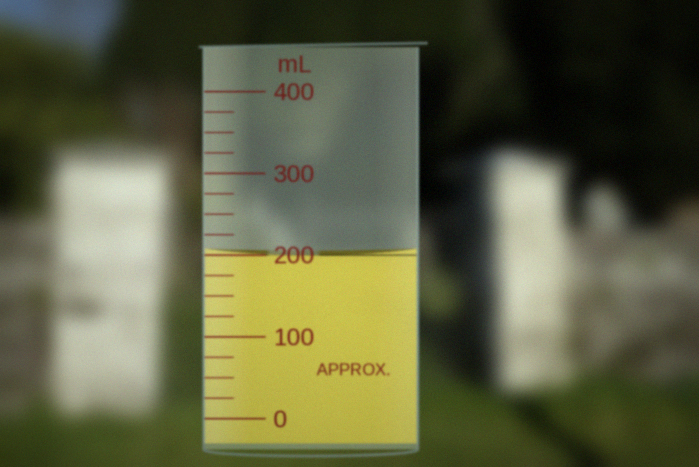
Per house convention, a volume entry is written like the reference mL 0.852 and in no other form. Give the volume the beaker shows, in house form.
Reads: mL 200
